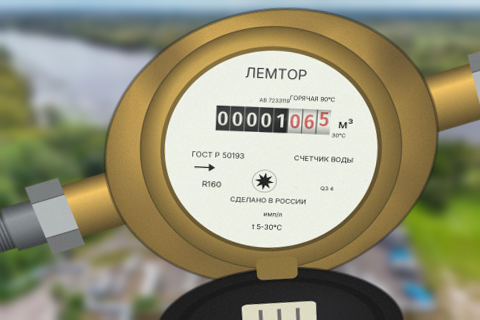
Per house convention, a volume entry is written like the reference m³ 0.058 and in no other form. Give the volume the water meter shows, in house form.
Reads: m³ 1.065
